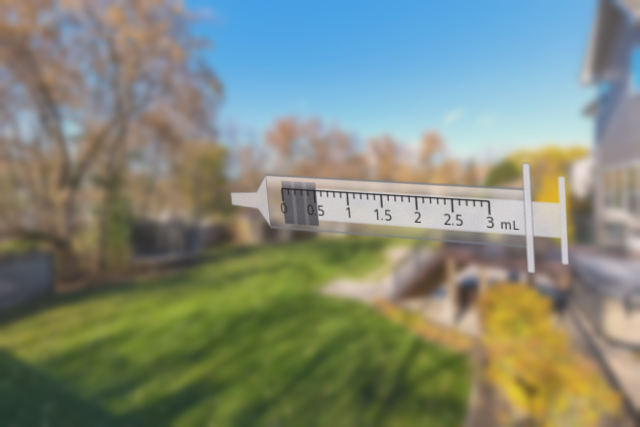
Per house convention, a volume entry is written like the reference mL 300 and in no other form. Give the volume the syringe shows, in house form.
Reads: mL 0
